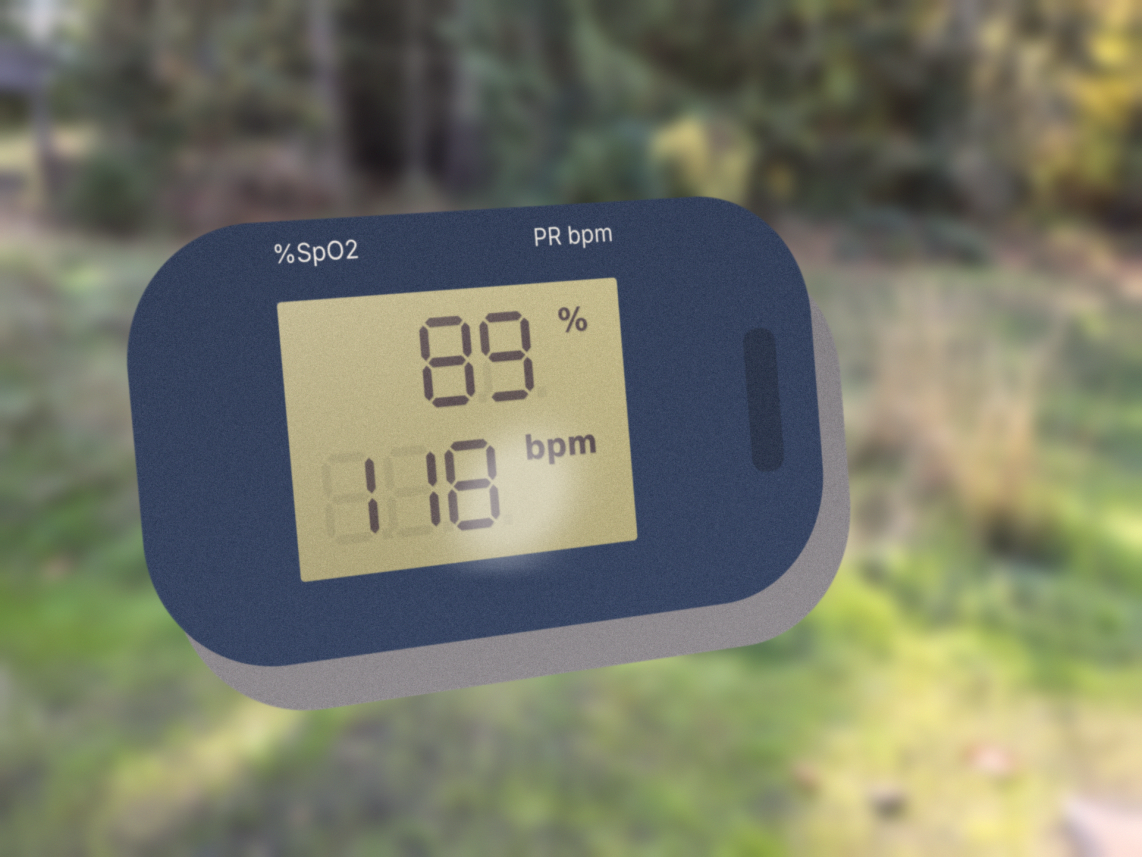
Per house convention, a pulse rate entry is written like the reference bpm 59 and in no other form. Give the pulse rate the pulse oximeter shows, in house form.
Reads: bpm 118
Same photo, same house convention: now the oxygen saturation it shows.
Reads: % 89
